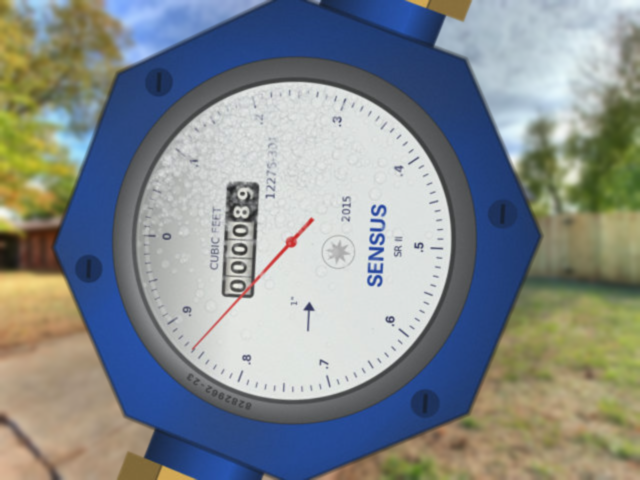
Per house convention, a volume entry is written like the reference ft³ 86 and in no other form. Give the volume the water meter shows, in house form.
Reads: ft³ 88.86
